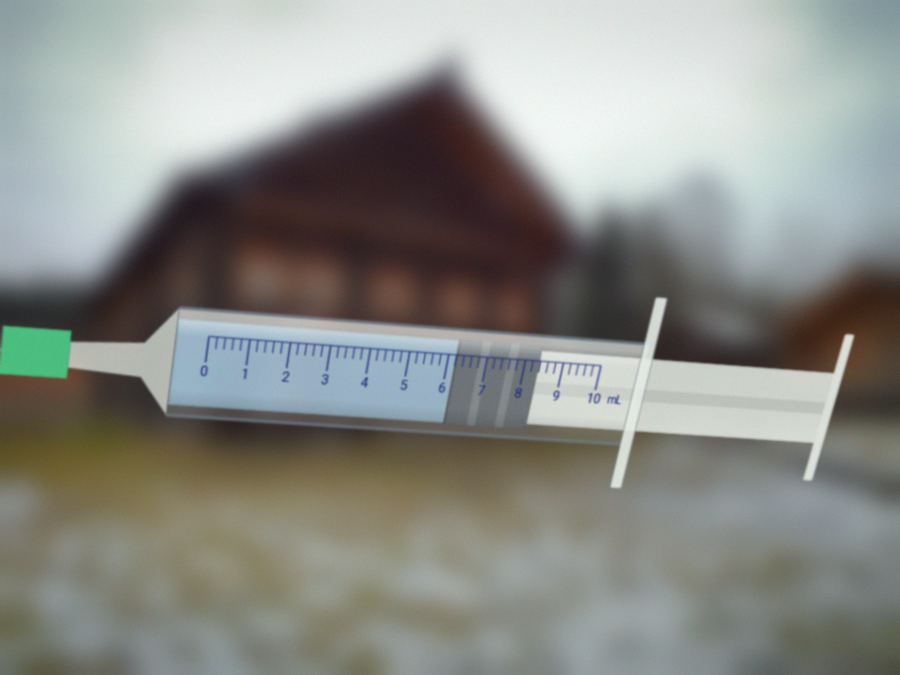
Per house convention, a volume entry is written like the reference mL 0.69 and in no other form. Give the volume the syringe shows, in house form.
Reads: mL 6.2
